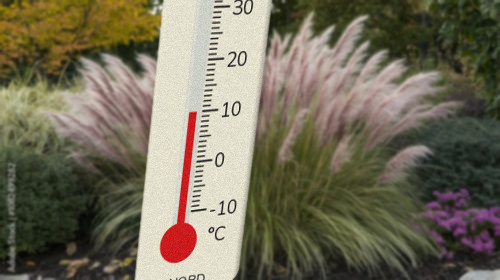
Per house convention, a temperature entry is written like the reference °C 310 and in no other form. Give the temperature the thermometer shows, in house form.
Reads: °C 10
